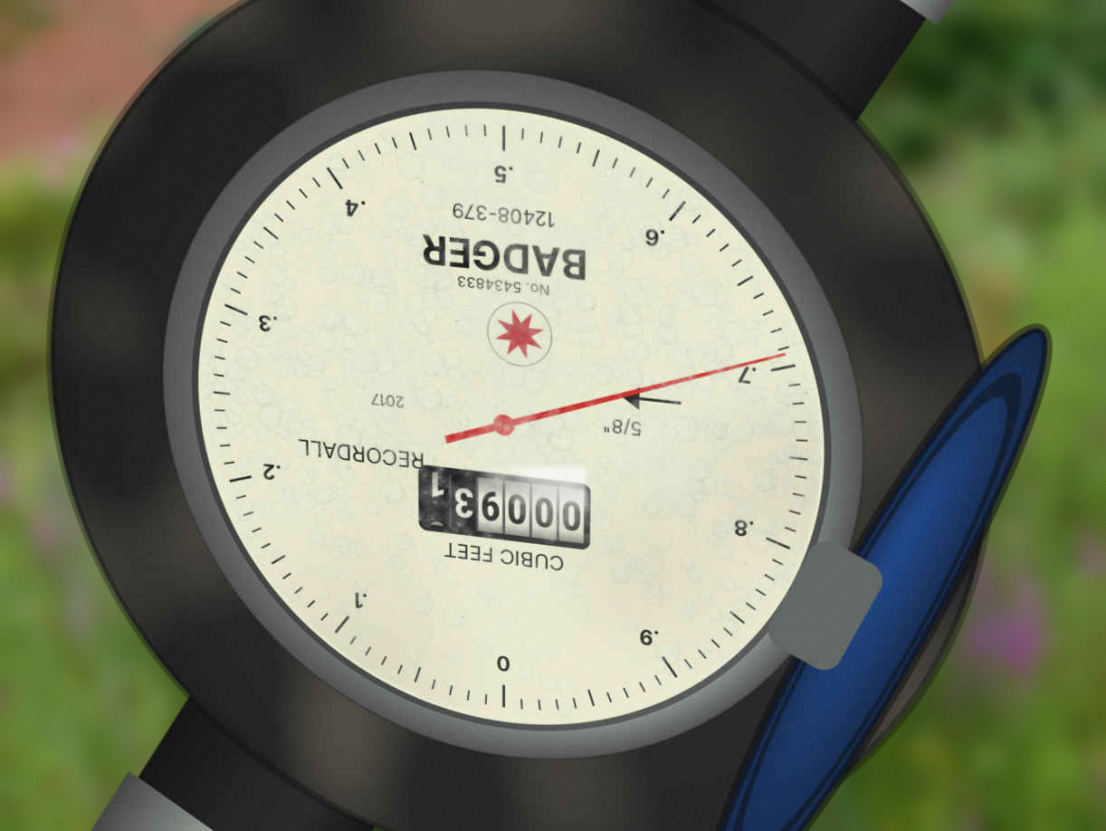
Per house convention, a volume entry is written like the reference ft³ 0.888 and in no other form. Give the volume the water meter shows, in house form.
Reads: ft³ 930.69
